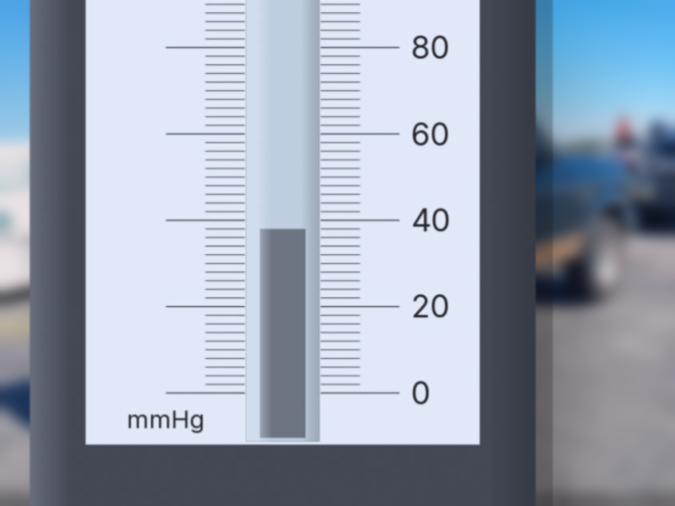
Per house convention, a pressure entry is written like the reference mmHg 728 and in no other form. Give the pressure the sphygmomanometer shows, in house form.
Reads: mmHg 38
